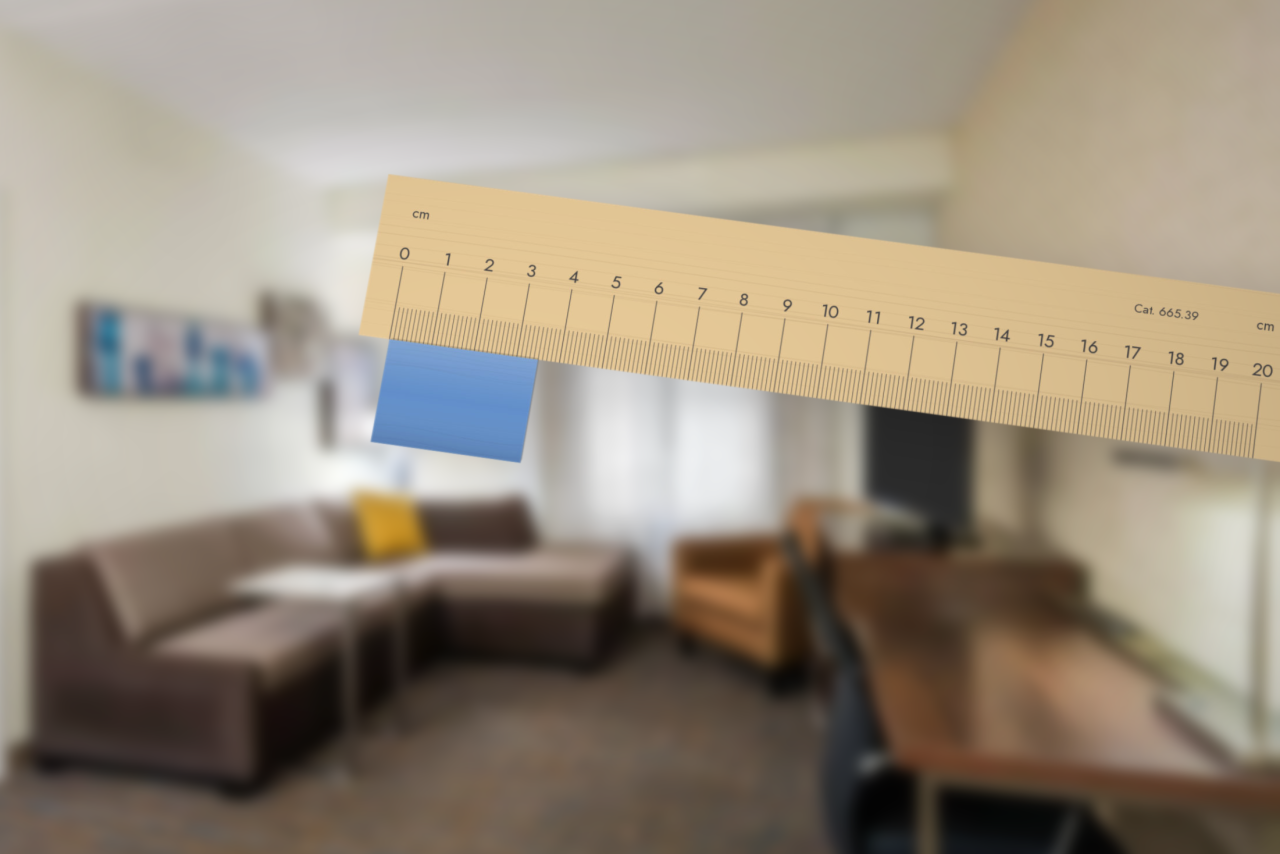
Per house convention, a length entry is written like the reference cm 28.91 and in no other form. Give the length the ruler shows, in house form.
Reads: cm 3.5
